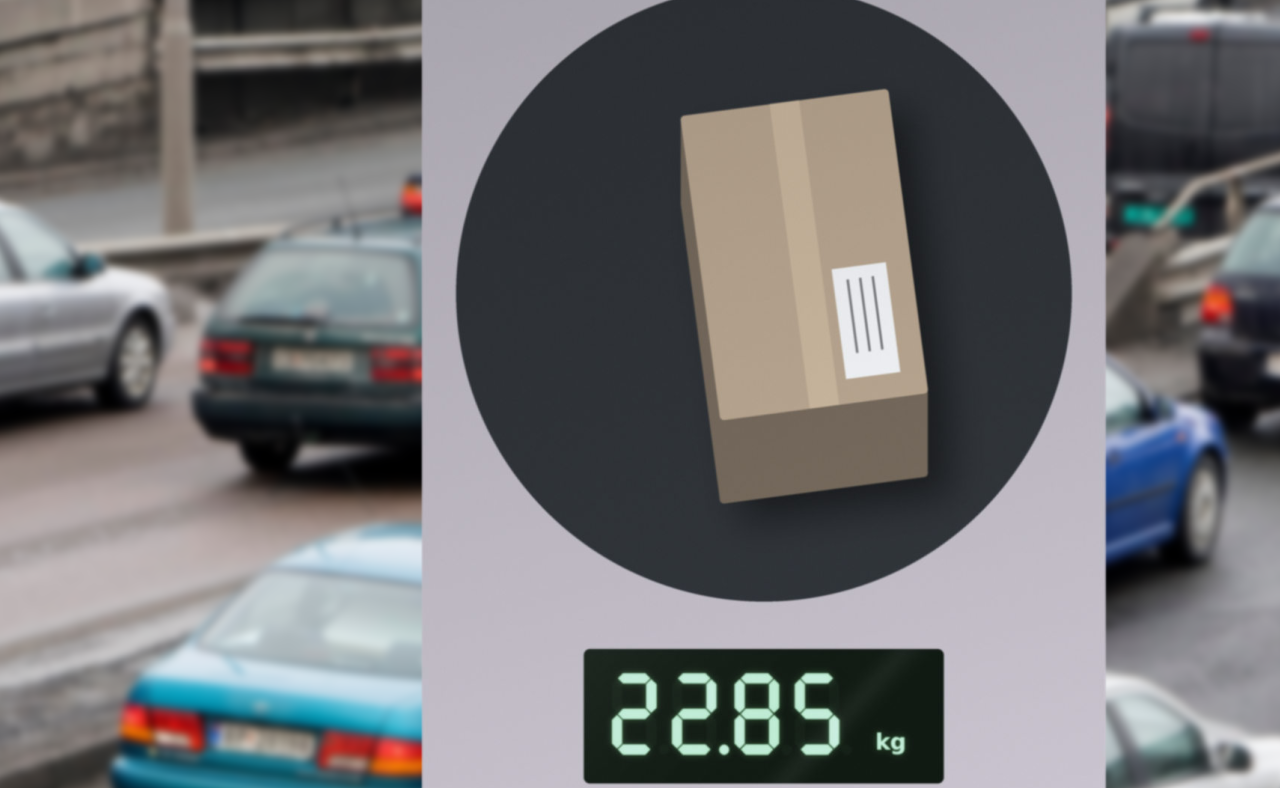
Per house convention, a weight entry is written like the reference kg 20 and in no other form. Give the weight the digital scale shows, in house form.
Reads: kg 22.85
